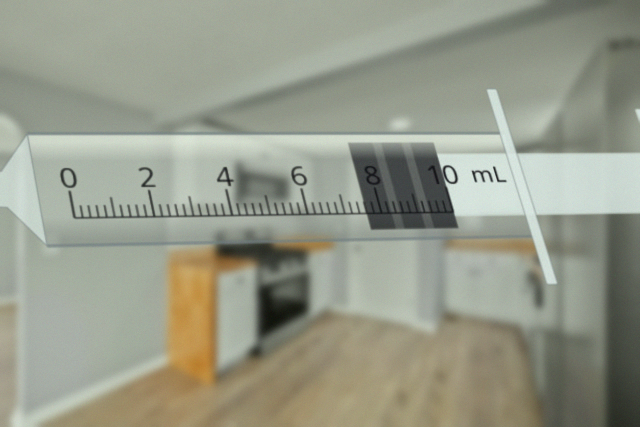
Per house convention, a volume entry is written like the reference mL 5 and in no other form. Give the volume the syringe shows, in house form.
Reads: mL 7.6
